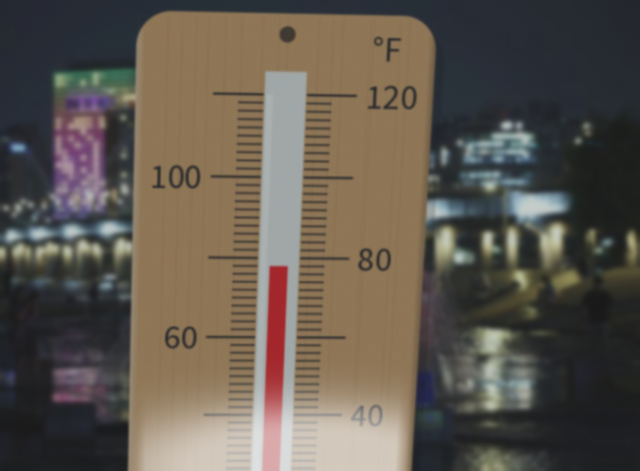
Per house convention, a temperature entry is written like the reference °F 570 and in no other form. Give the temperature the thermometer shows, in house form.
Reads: °F 78
